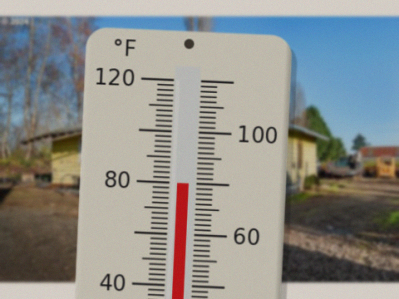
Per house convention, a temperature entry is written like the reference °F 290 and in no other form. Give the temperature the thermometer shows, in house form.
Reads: °F 80
